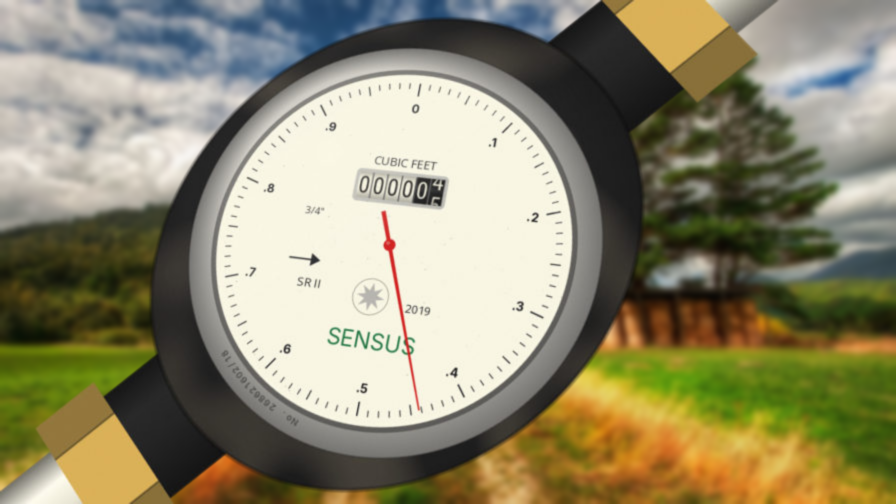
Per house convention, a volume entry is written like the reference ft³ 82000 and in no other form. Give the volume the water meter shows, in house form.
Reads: ft³ 4.44
